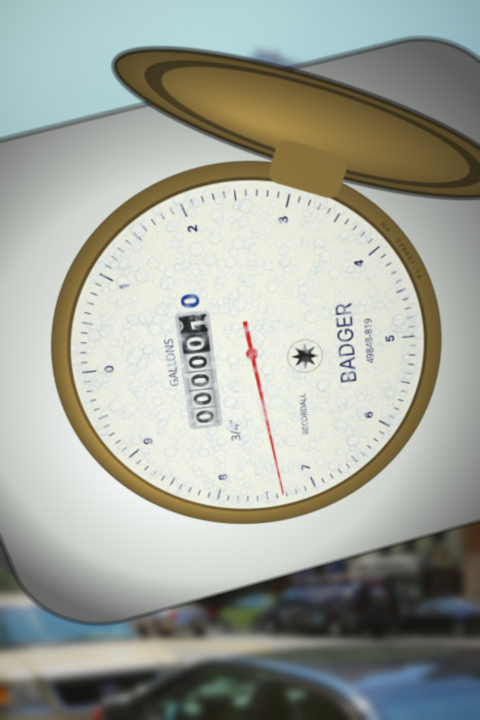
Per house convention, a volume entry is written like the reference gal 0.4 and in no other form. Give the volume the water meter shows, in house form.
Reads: gal 7.3
